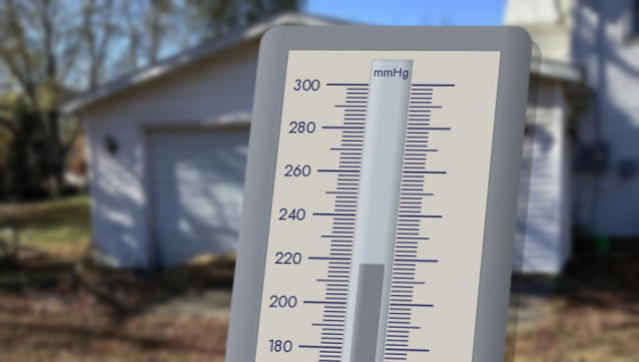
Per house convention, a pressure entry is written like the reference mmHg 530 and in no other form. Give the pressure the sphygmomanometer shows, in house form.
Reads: mmHg 218
